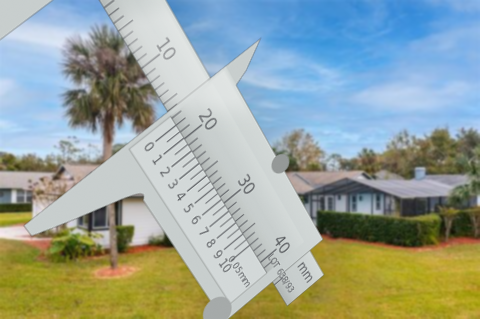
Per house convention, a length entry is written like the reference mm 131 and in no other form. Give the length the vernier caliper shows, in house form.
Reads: mm 18.0
